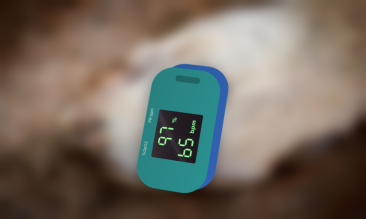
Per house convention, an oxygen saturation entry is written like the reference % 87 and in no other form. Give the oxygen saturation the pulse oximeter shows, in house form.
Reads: % 97
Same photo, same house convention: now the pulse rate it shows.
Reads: bpm 65
